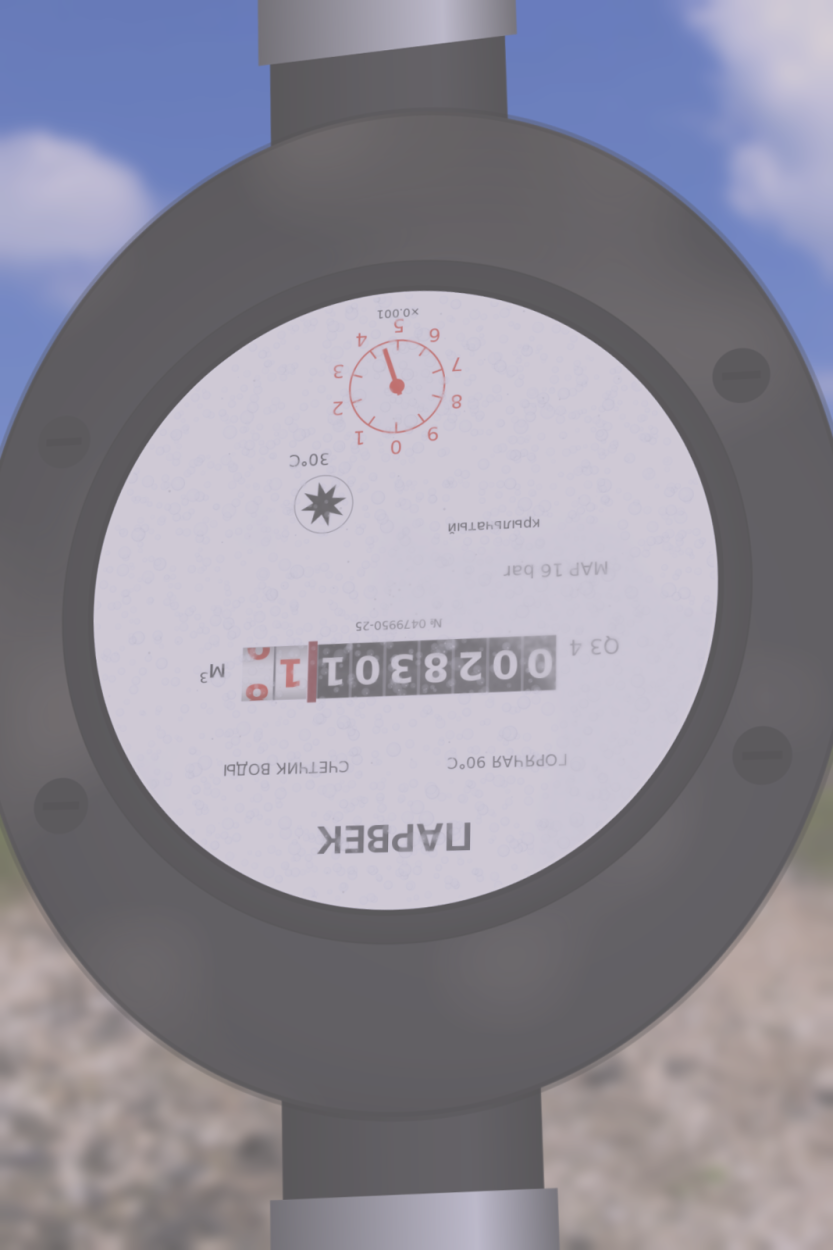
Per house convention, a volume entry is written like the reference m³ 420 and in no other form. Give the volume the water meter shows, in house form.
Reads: m³ 28301.184
